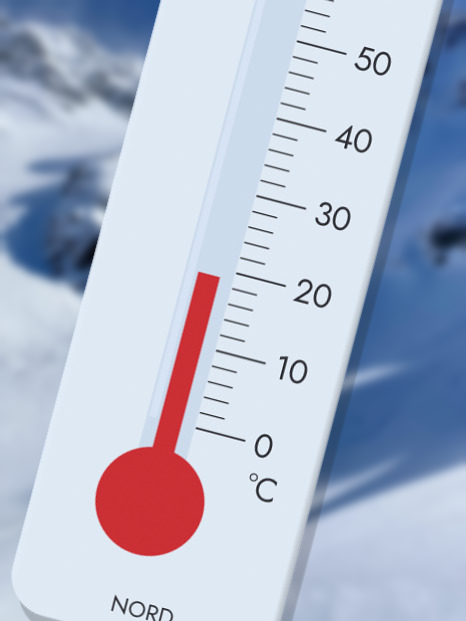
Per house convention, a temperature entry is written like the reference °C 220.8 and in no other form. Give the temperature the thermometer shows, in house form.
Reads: °C 19
